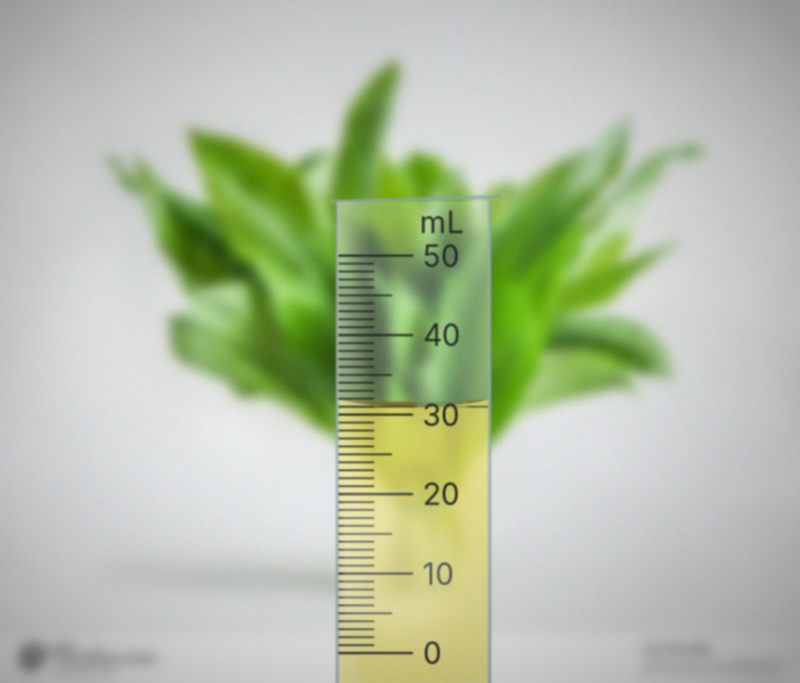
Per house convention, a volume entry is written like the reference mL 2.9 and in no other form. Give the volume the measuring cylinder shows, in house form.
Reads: mL 31
